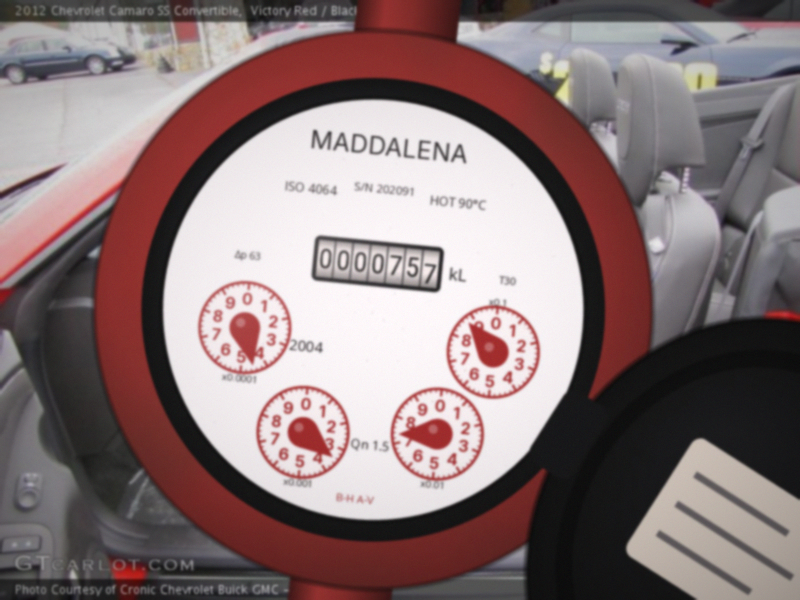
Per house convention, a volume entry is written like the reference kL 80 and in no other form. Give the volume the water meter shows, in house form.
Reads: kL 756.8734
